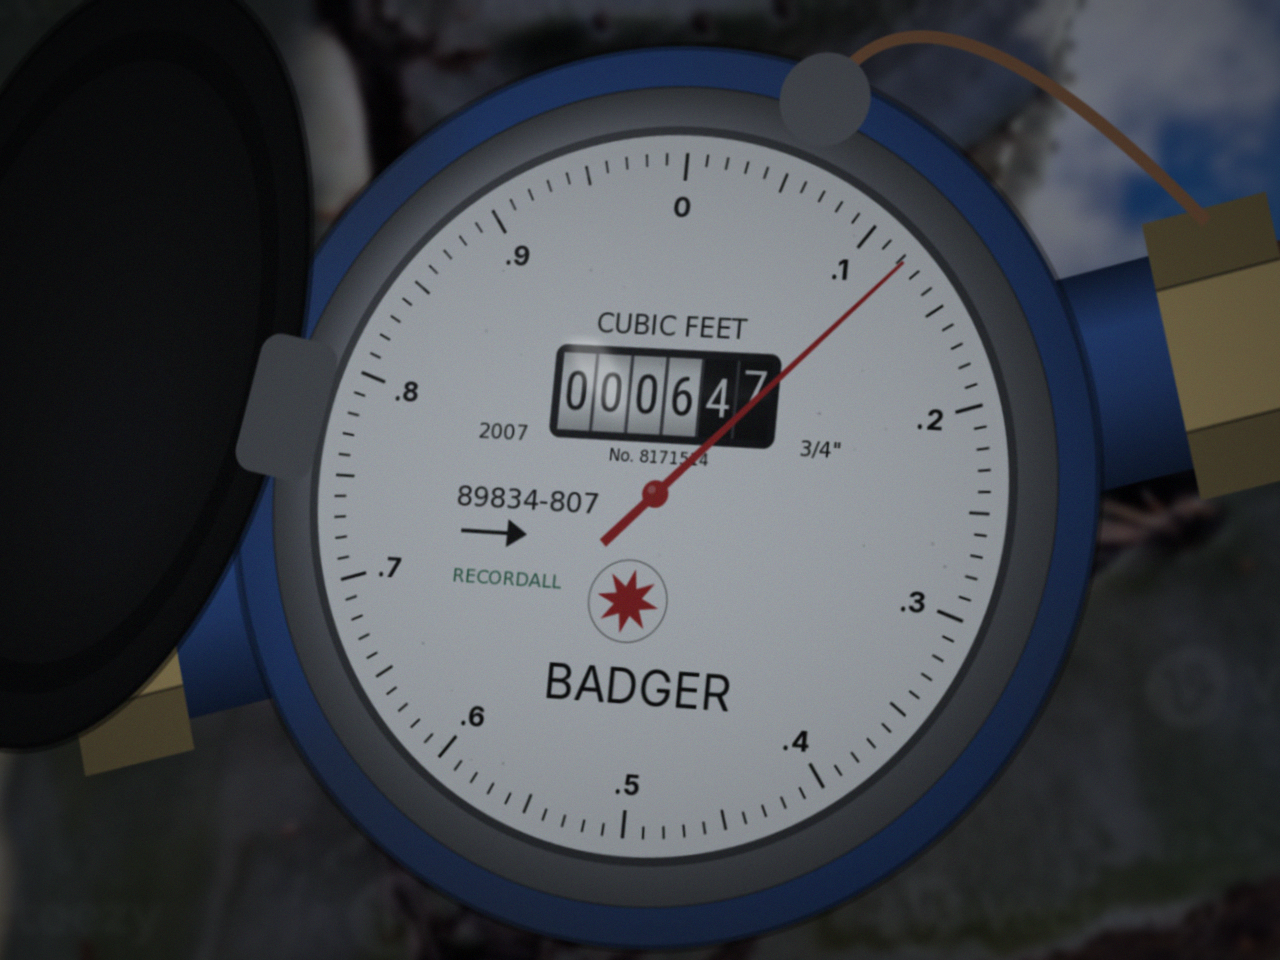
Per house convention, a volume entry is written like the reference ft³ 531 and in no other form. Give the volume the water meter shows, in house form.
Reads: ft³ 647.12
